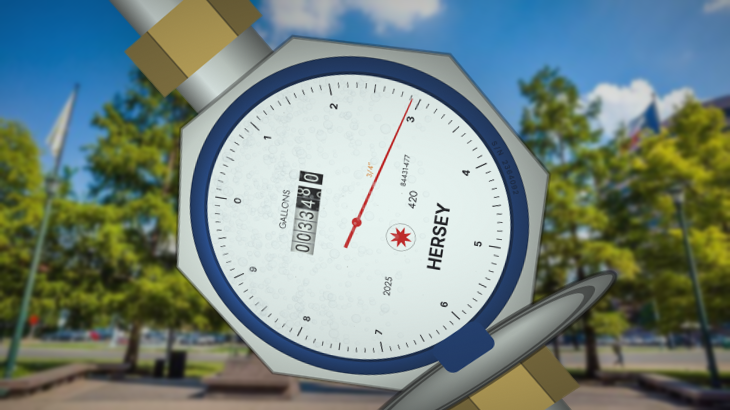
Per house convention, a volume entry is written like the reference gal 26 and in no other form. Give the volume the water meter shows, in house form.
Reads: gal 33482.9
